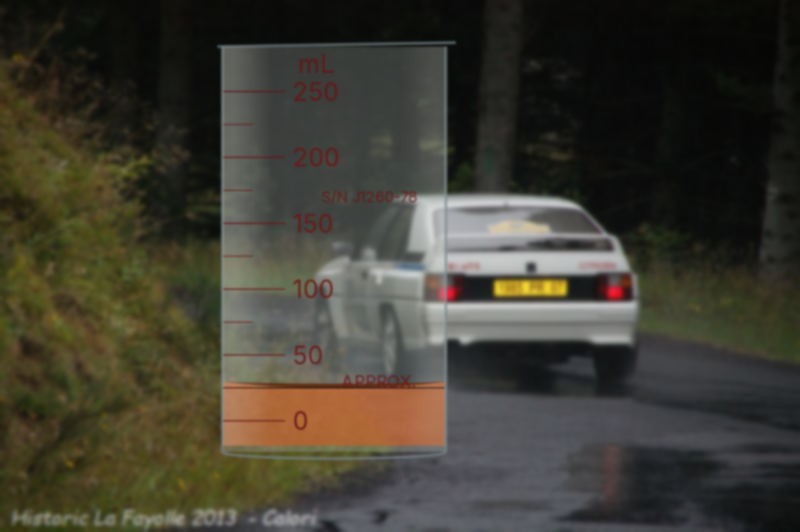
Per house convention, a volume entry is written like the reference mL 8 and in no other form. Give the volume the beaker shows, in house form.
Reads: mL 25
